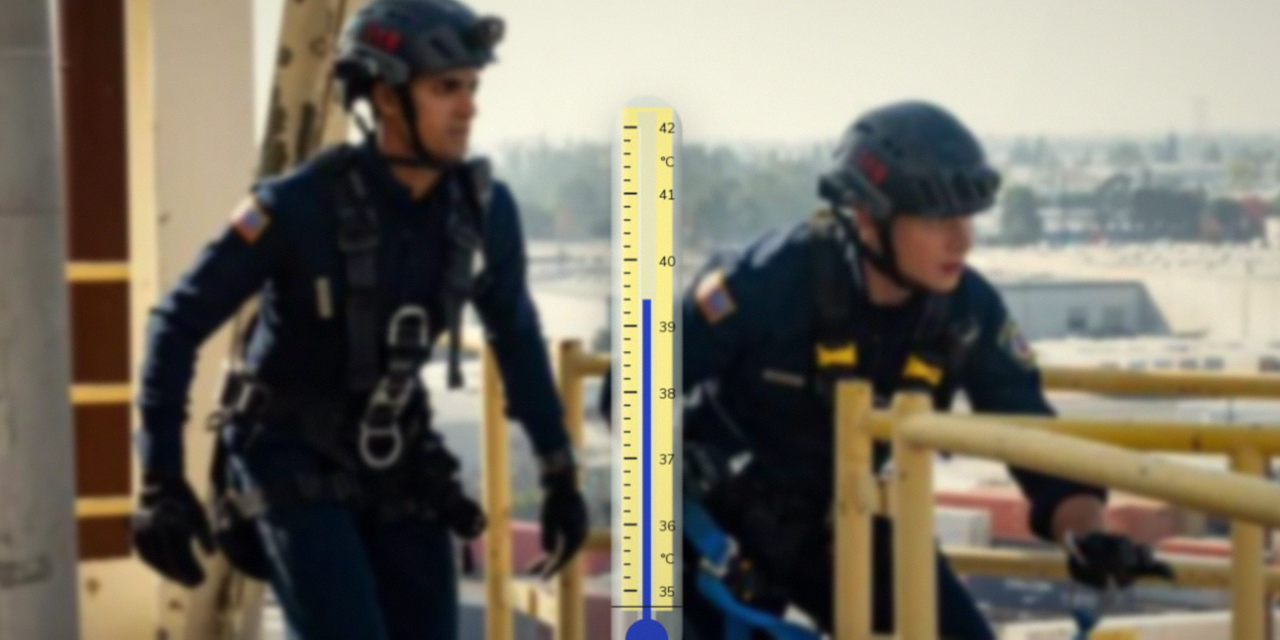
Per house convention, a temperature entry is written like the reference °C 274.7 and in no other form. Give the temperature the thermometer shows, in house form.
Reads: °C 39.4
